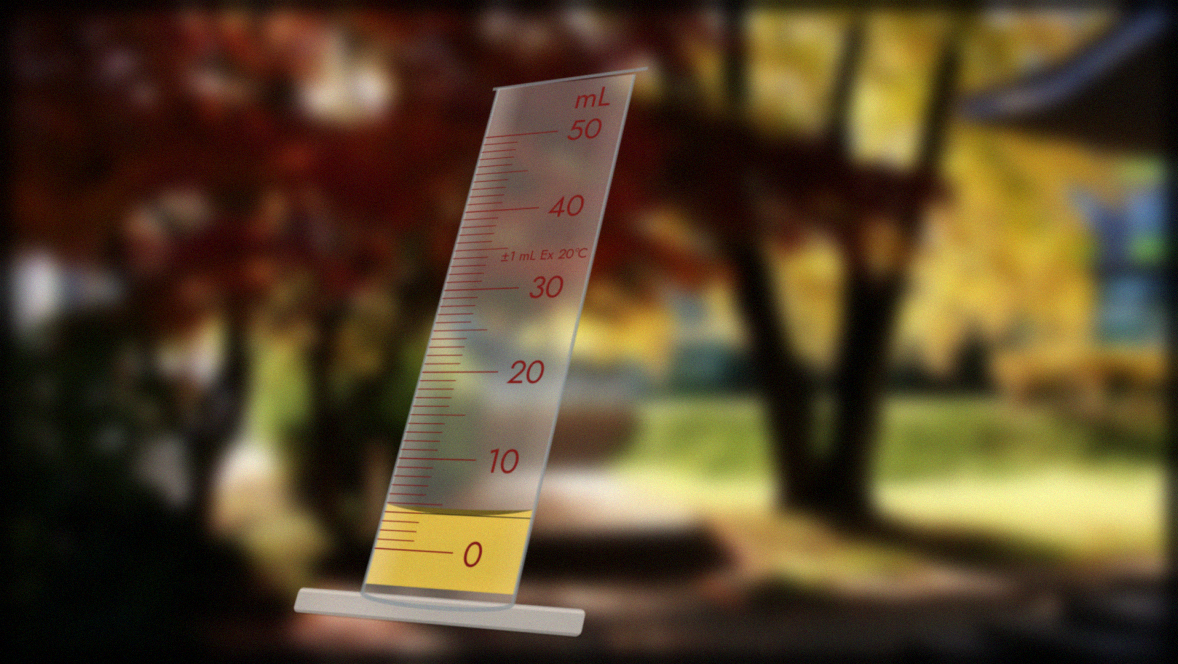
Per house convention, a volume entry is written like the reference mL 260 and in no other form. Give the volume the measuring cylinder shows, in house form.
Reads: mL 4
